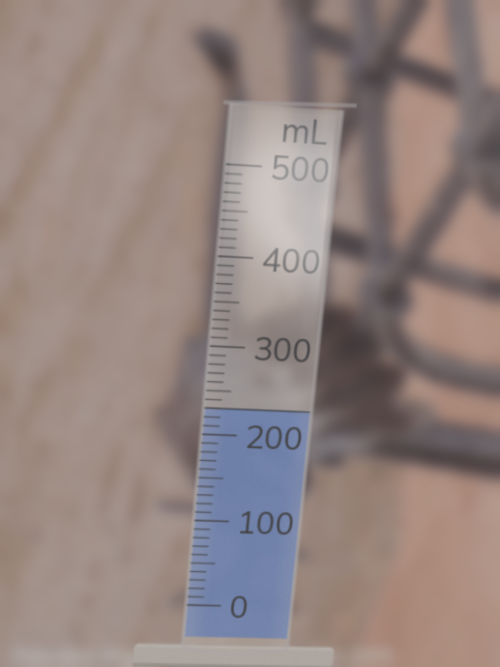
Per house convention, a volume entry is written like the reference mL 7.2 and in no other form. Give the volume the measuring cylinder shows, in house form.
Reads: mL 230
